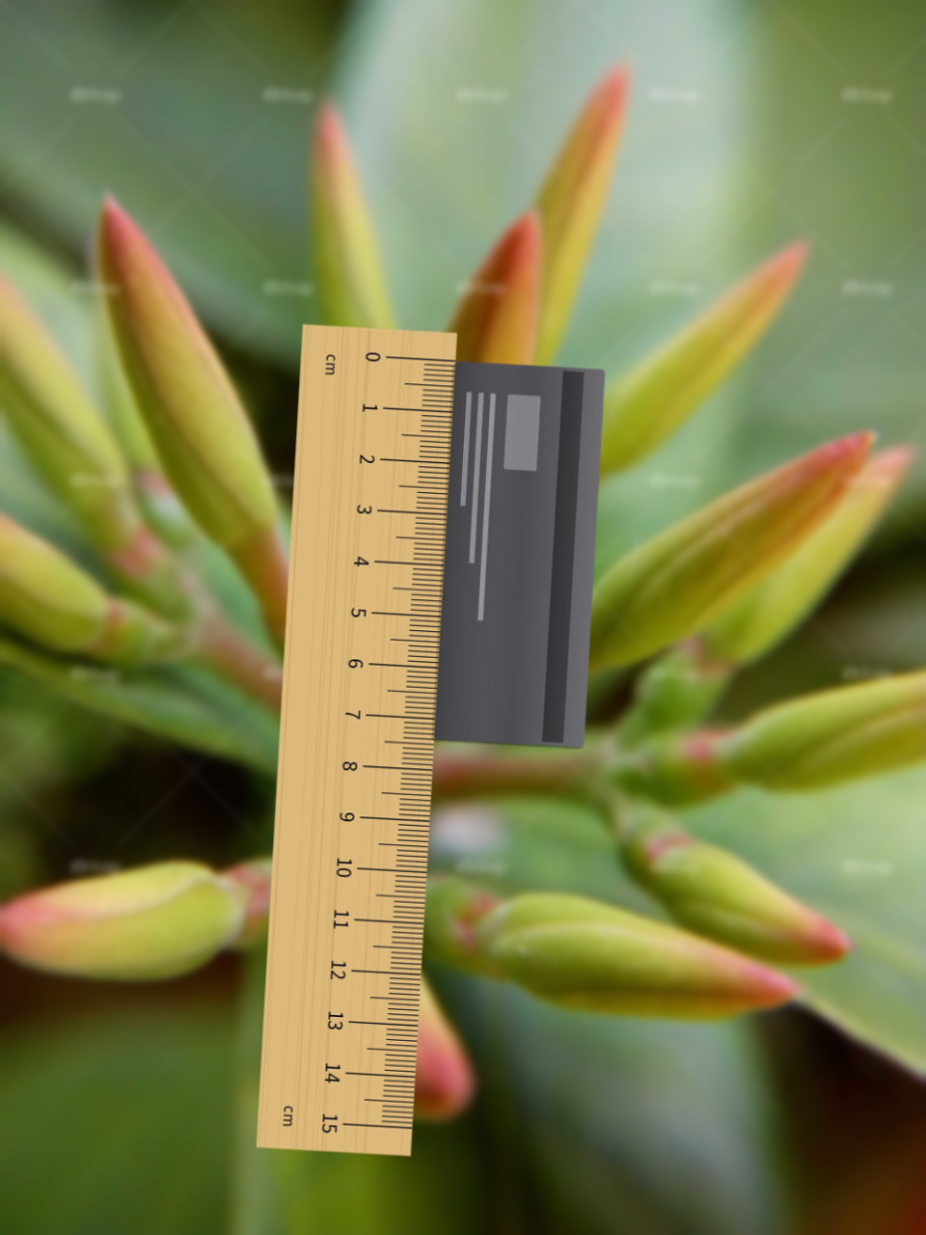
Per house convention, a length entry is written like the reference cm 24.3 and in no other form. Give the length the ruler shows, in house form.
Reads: cm 7.4
